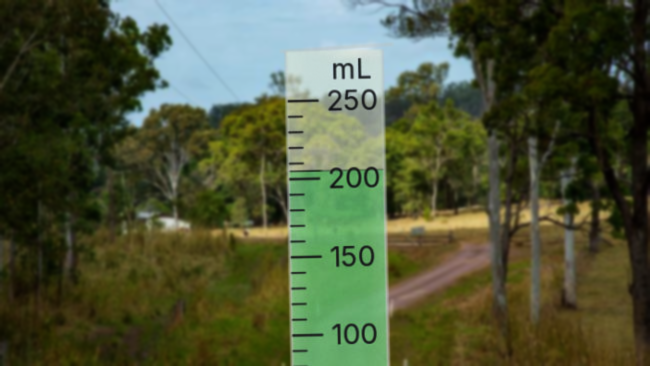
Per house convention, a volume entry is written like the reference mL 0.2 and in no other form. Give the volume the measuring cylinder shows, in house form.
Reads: mL 205
